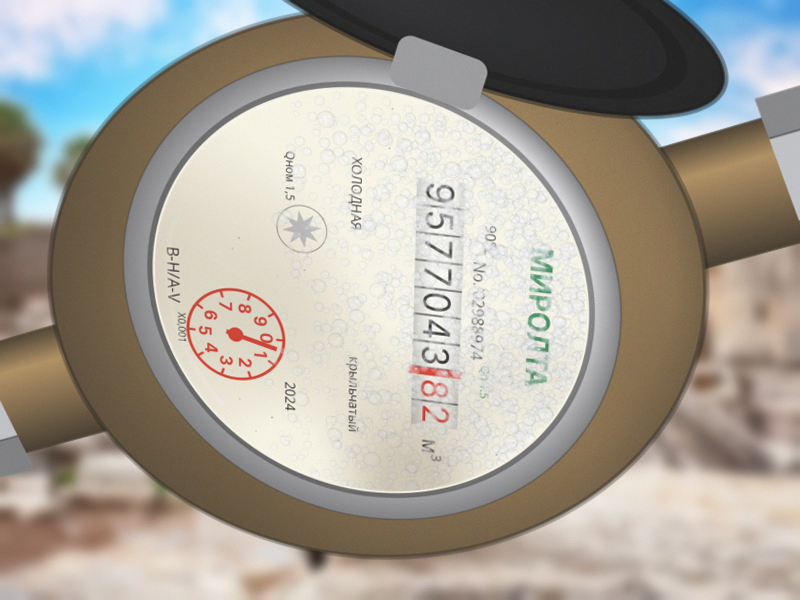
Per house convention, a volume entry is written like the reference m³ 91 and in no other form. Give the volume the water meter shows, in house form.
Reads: m³ 9577043.820
